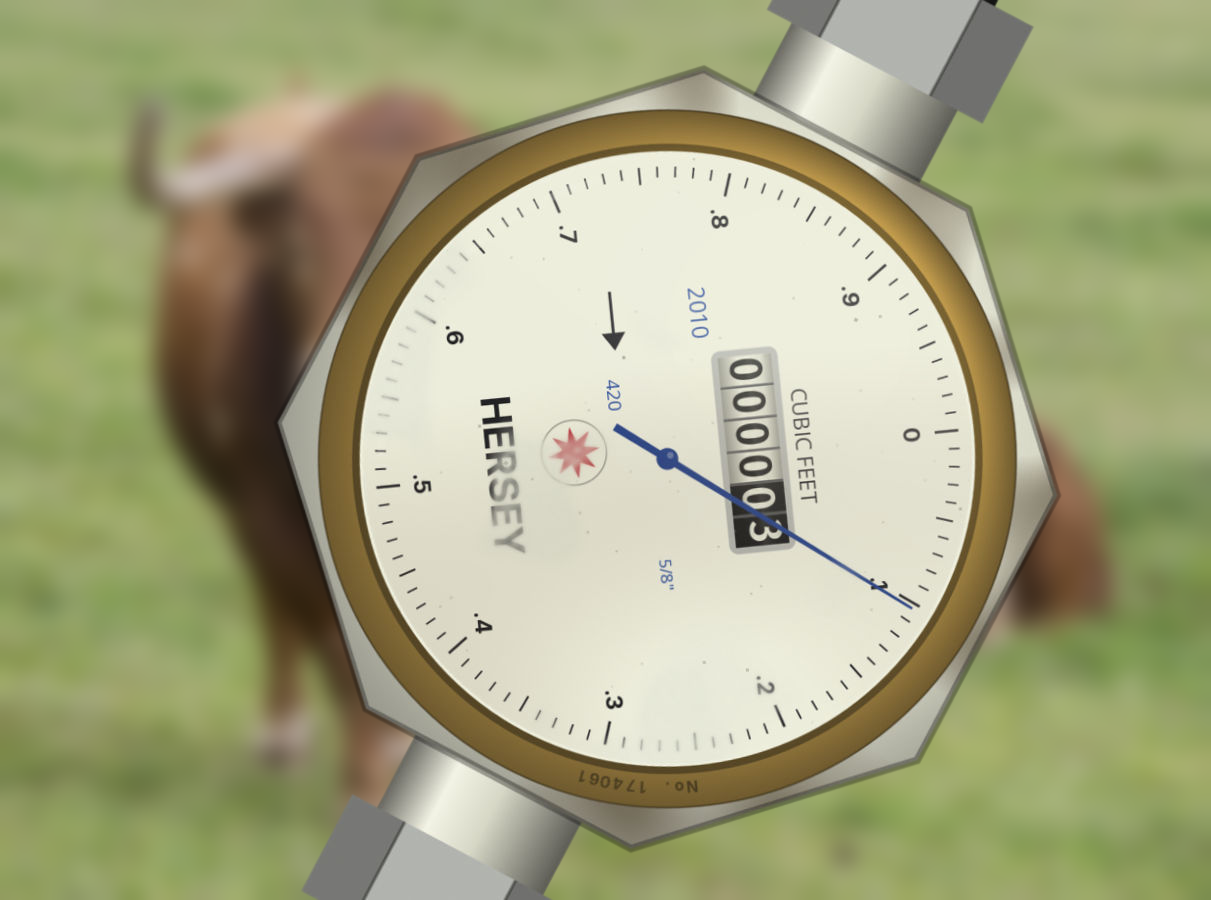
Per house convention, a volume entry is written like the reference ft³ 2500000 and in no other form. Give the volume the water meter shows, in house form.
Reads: ft³ 3.10
